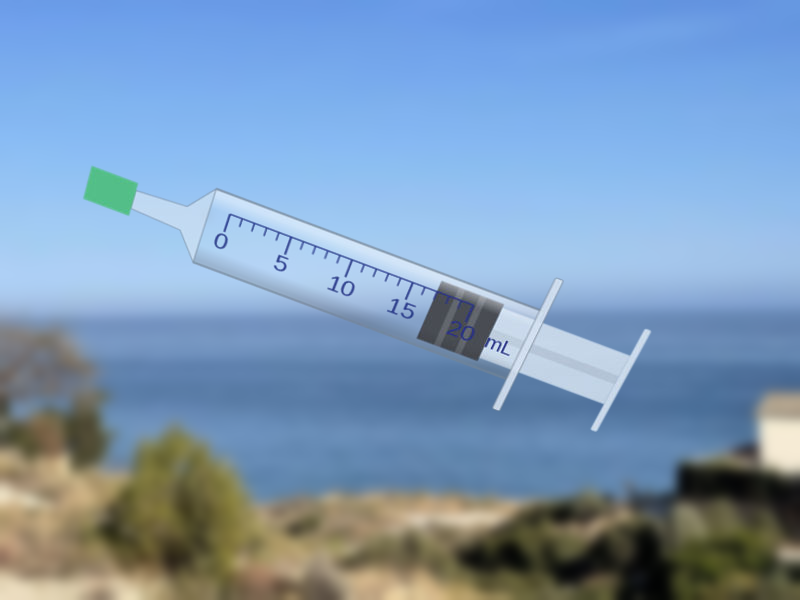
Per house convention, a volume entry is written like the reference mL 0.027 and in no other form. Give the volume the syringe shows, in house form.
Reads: mL 17
